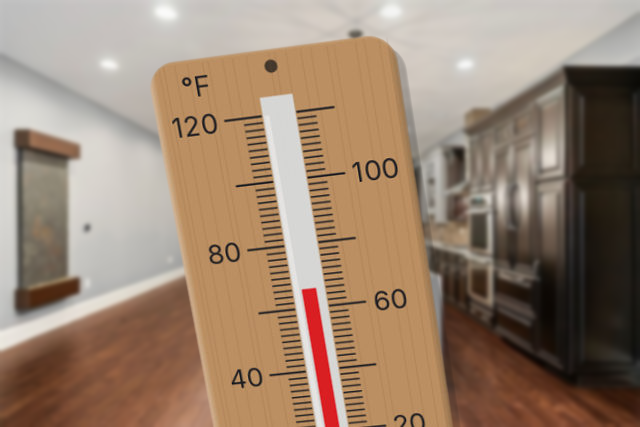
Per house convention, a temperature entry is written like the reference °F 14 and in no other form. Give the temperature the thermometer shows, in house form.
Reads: °F 66
